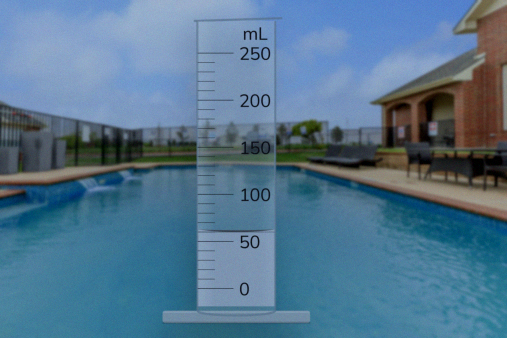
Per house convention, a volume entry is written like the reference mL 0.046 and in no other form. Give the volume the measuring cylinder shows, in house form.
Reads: mL 60
